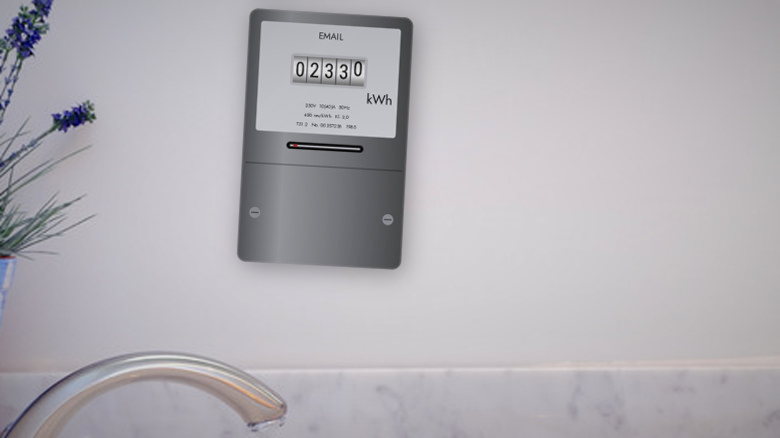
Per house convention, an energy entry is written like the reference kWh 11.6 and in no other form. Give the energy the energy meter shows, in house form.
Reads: kWh 2330
